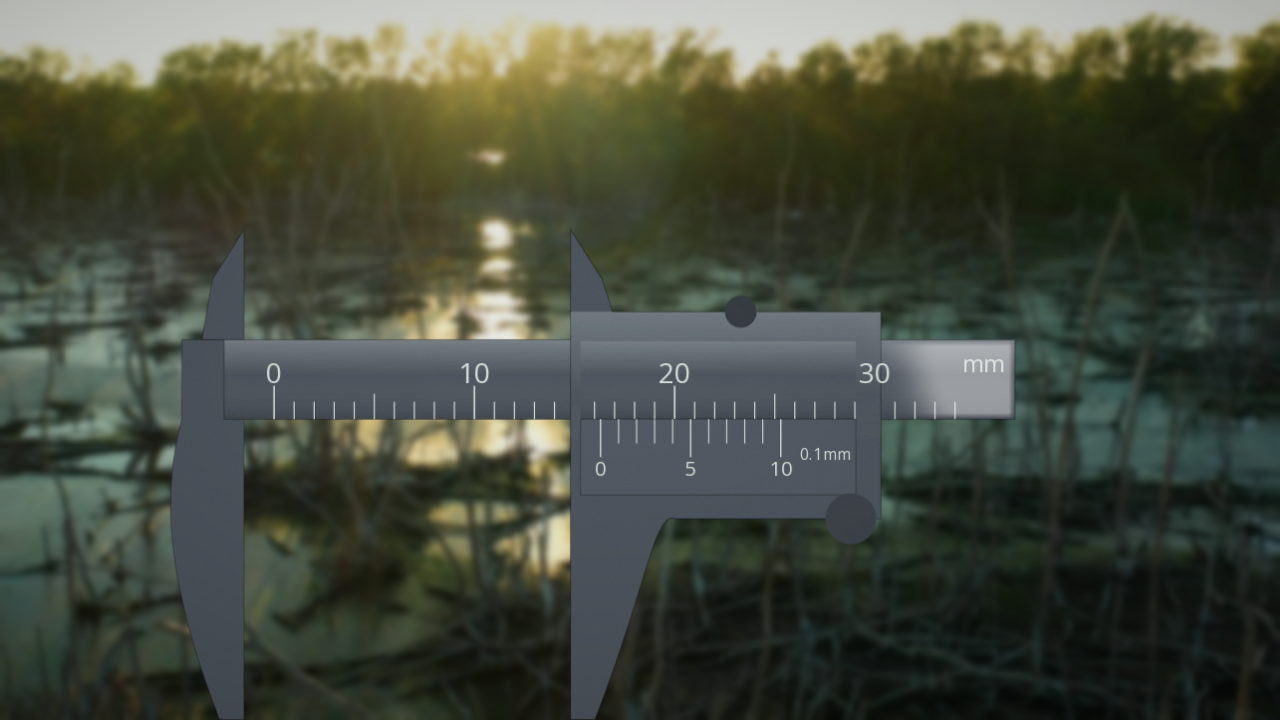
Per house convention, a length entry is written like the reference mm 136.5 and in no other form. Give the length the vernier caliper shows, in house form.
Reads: mm 16.3
